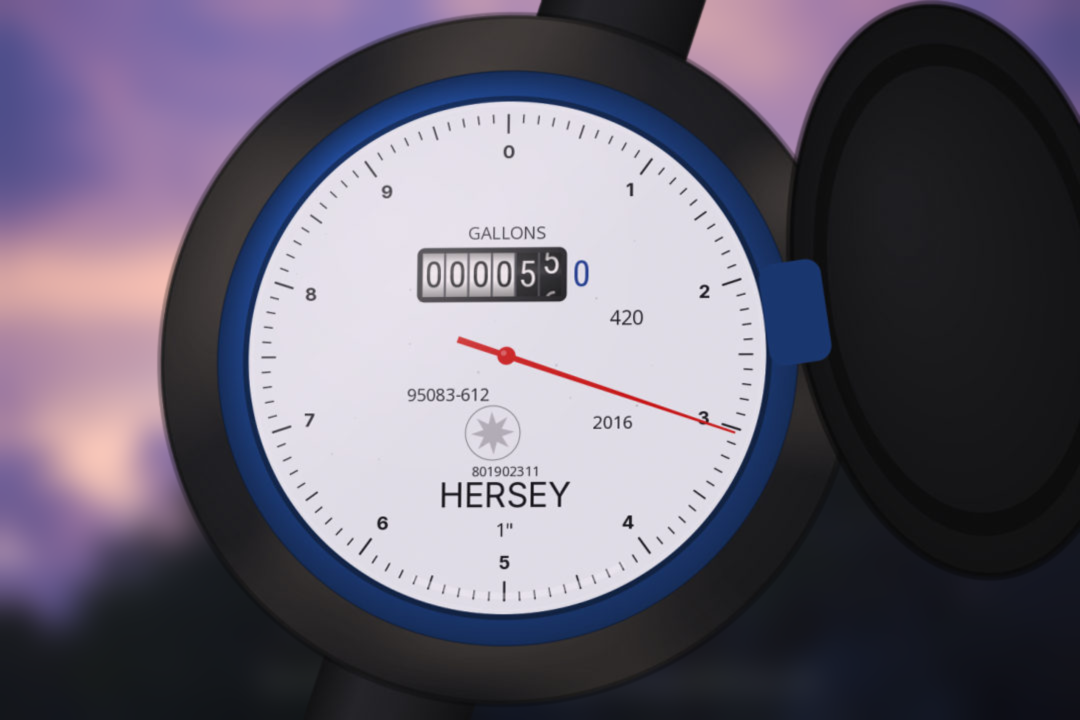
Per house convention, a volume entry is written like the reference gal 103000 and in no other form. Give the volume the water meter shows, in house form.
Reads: gal 553.0
